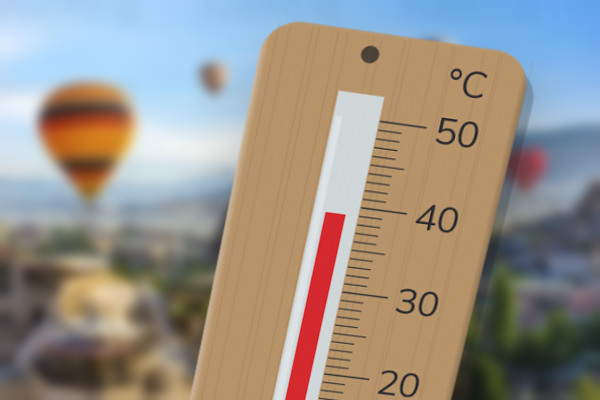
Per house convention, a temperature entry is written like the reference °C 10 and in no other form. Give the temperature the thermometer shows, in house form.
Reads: °C 39
